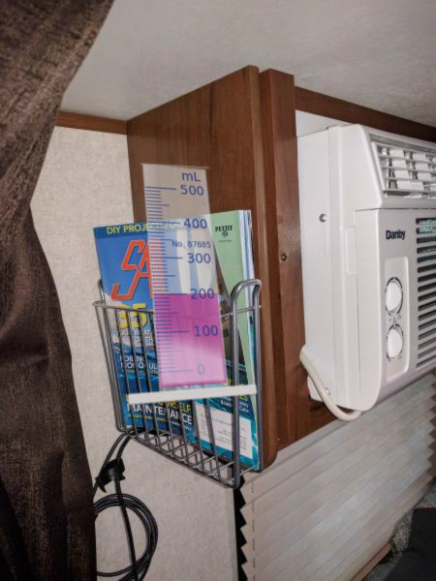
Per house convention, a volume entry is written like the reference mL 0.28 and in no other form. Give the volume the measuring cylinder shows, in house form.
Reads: mL 200
